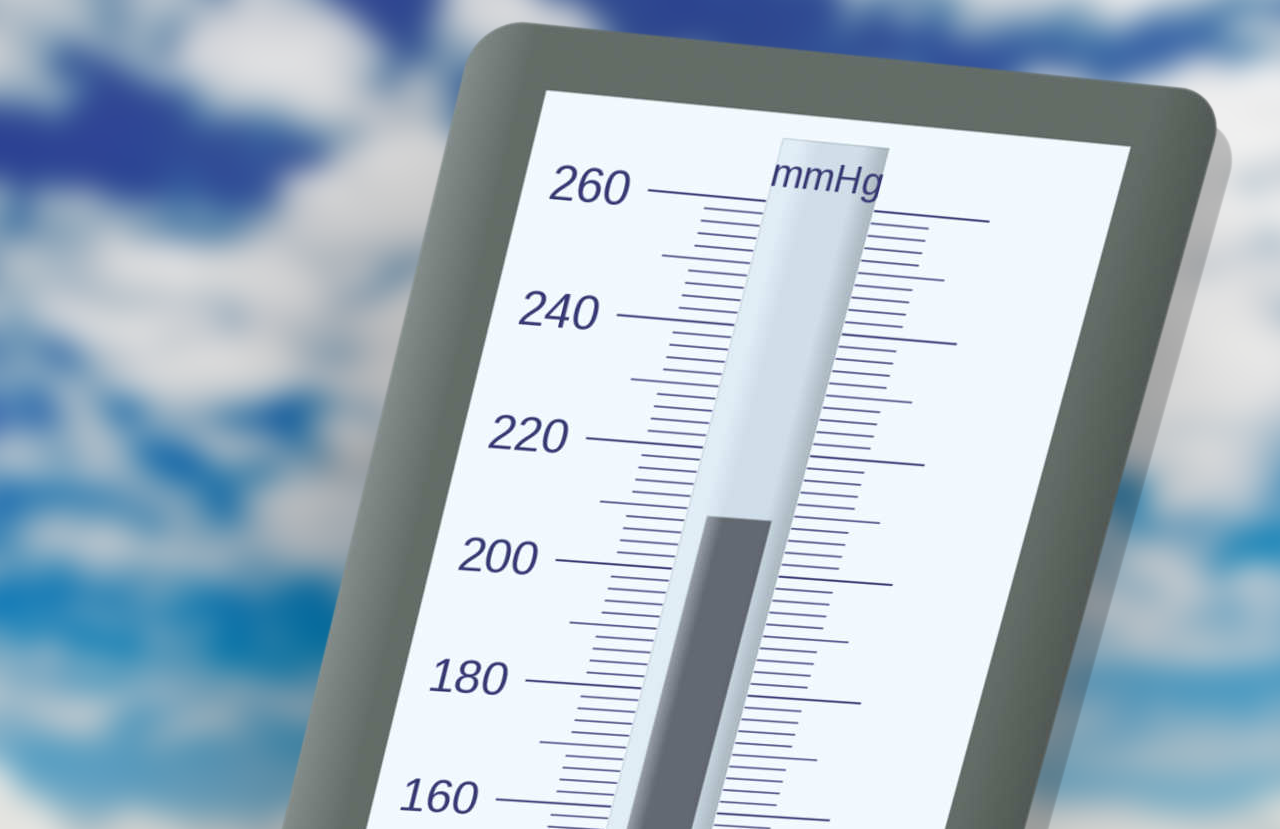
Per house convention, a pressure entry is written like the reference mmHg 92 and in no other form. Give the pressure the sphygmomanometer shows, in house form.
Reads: mmHg 209
